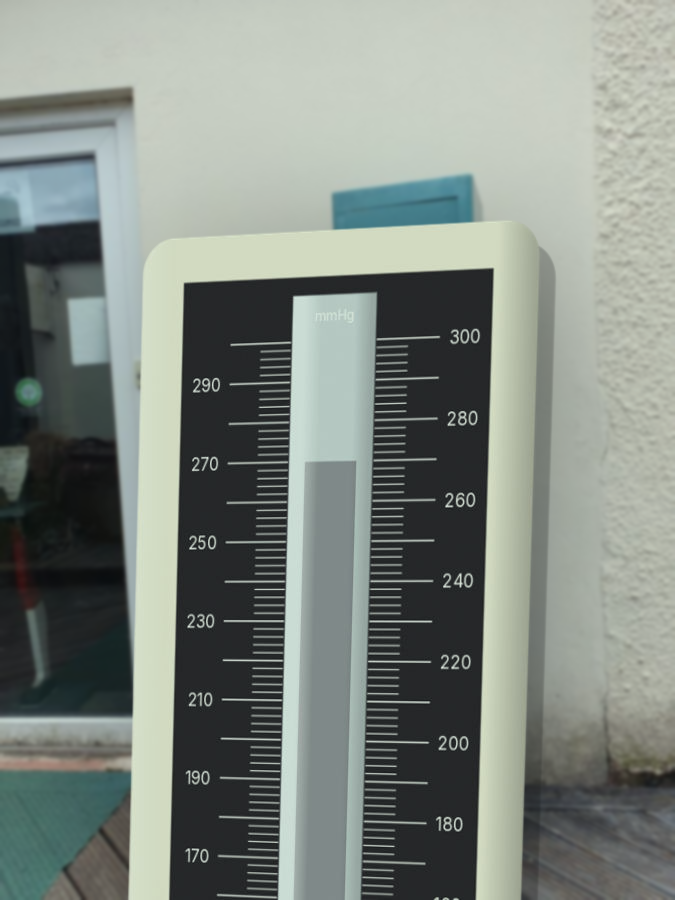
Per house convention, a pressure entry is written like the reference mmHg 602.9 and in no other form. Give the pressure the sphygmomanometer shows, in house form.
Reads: mmHg 270
